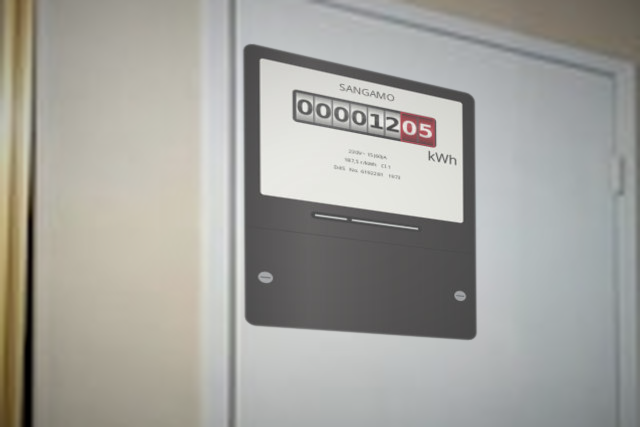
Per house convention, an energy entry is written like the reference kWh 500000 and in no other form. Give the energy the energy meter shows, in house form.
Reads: kWh 12.05
